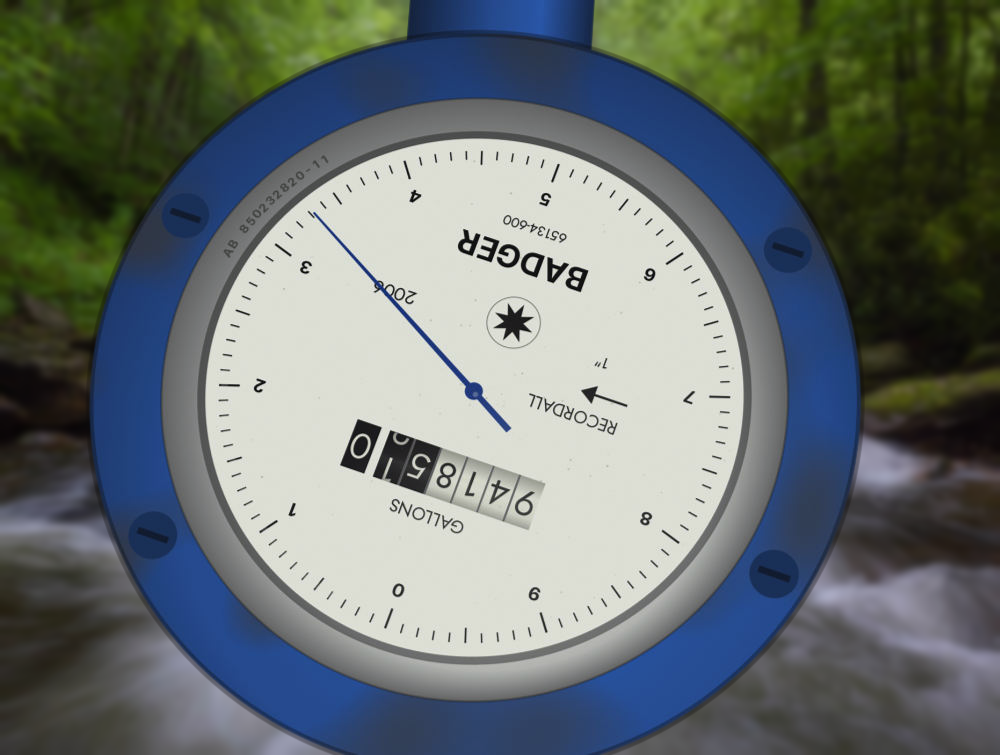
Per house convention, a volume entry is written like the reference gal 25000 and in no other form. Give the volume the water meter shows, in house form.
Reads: gal 9418513.3
